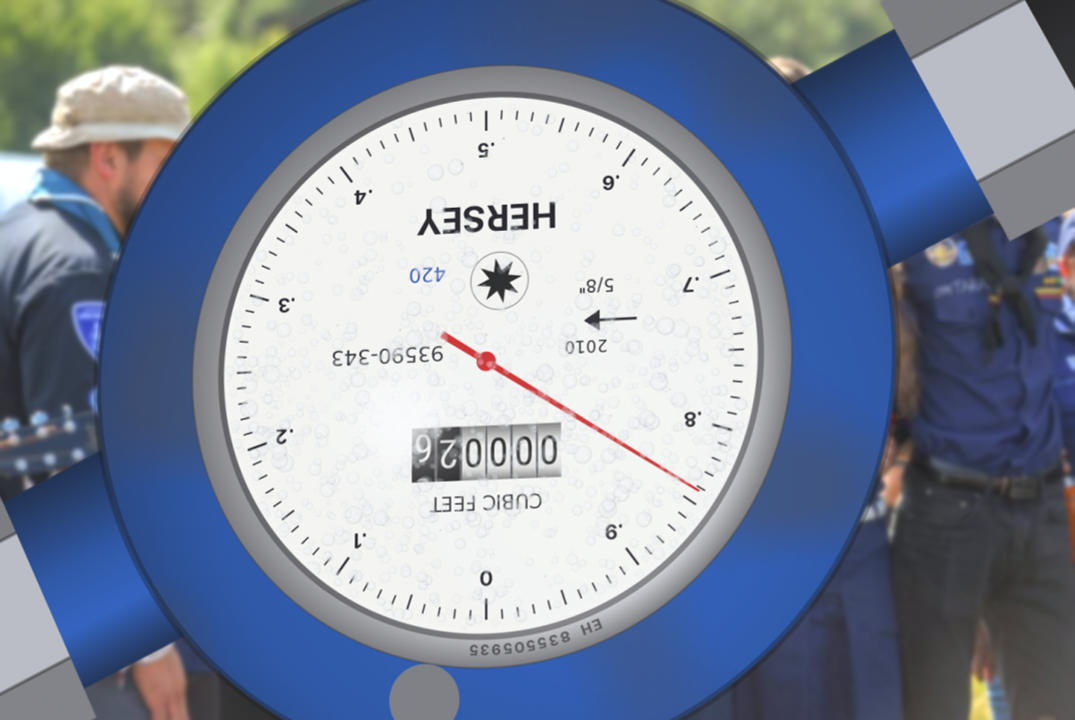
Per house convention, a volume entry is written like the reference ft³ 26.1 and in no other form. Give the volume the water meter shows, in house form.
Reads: ft³ 25.84
